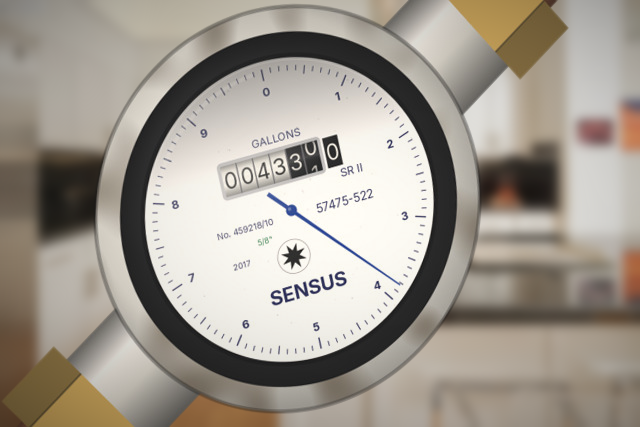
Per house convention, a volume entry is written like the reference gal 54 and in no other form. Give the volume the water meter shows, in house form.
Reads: gal 43303.8
